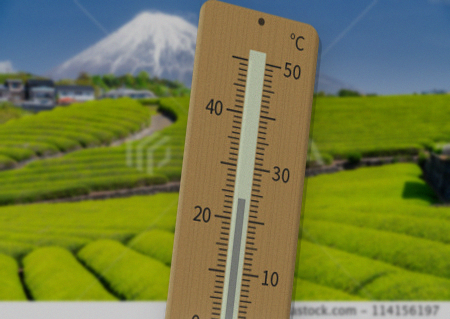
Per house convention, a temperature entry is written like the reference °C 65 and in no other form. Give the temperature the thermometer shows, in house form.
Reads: °C 24
